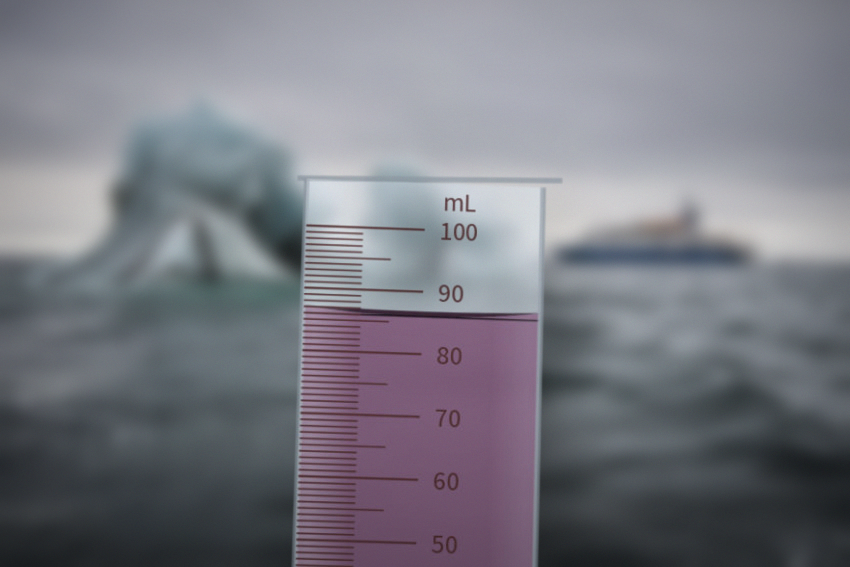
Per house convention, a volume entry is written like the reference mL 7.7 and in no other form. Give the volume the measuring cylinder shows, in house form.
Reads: mL 86
